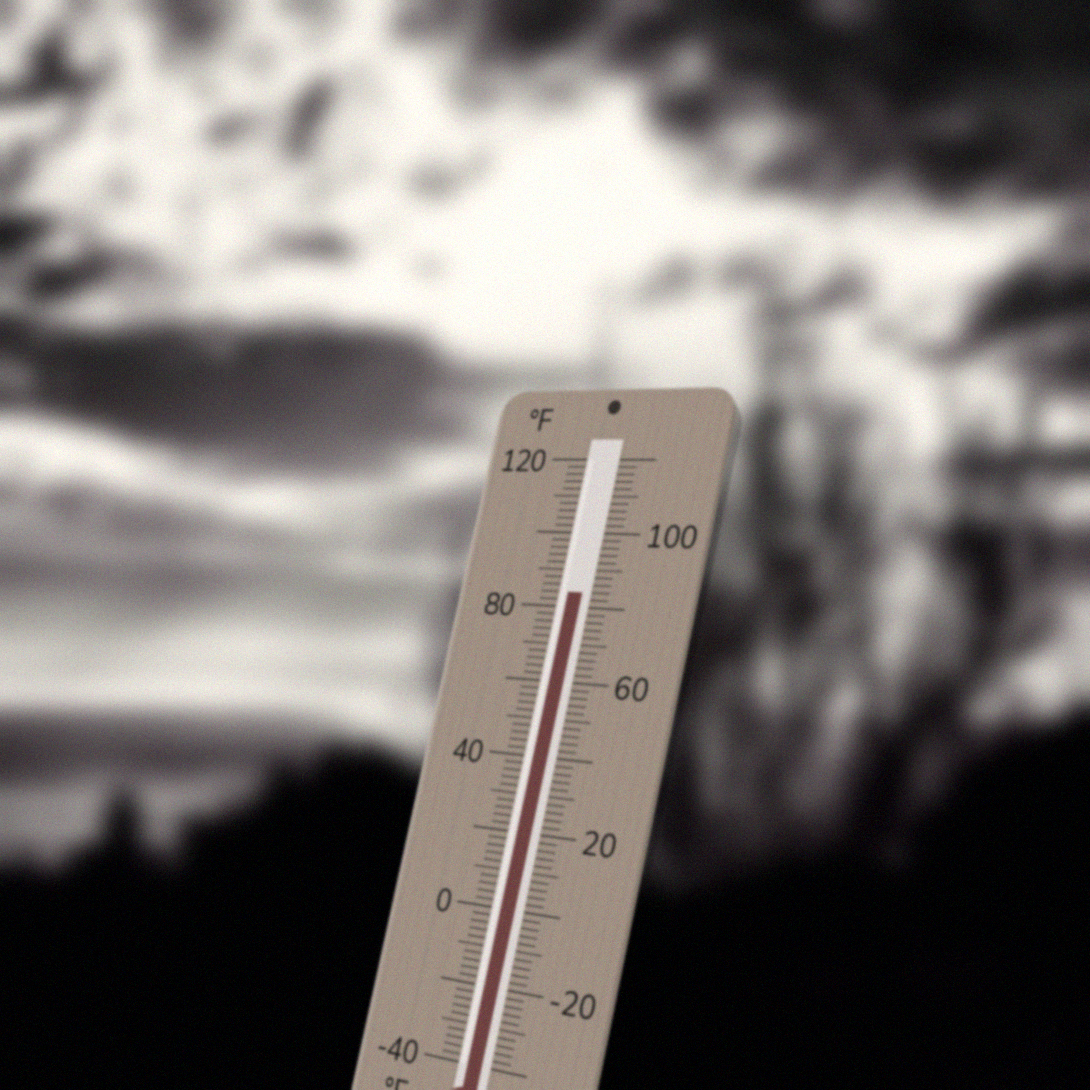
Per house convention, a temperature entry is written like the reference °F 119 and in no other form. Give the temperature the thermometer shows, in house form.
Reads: °F 84
